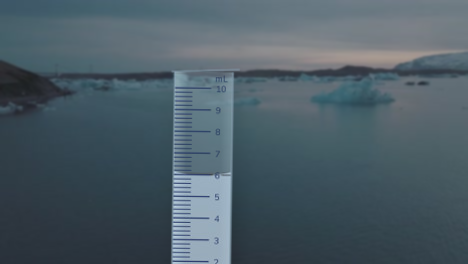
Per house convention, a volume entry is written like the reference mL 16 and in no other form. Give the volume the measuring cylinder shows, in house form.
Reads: mL 6
